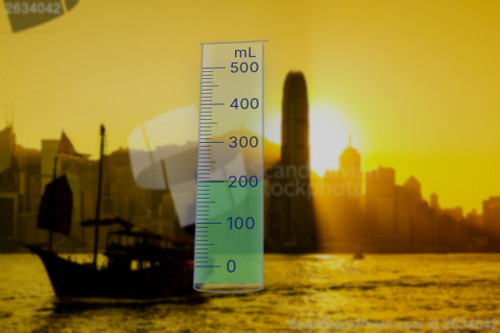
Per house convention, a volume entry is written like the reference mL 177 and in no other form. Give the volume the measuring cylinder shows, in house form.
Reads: mL 200
